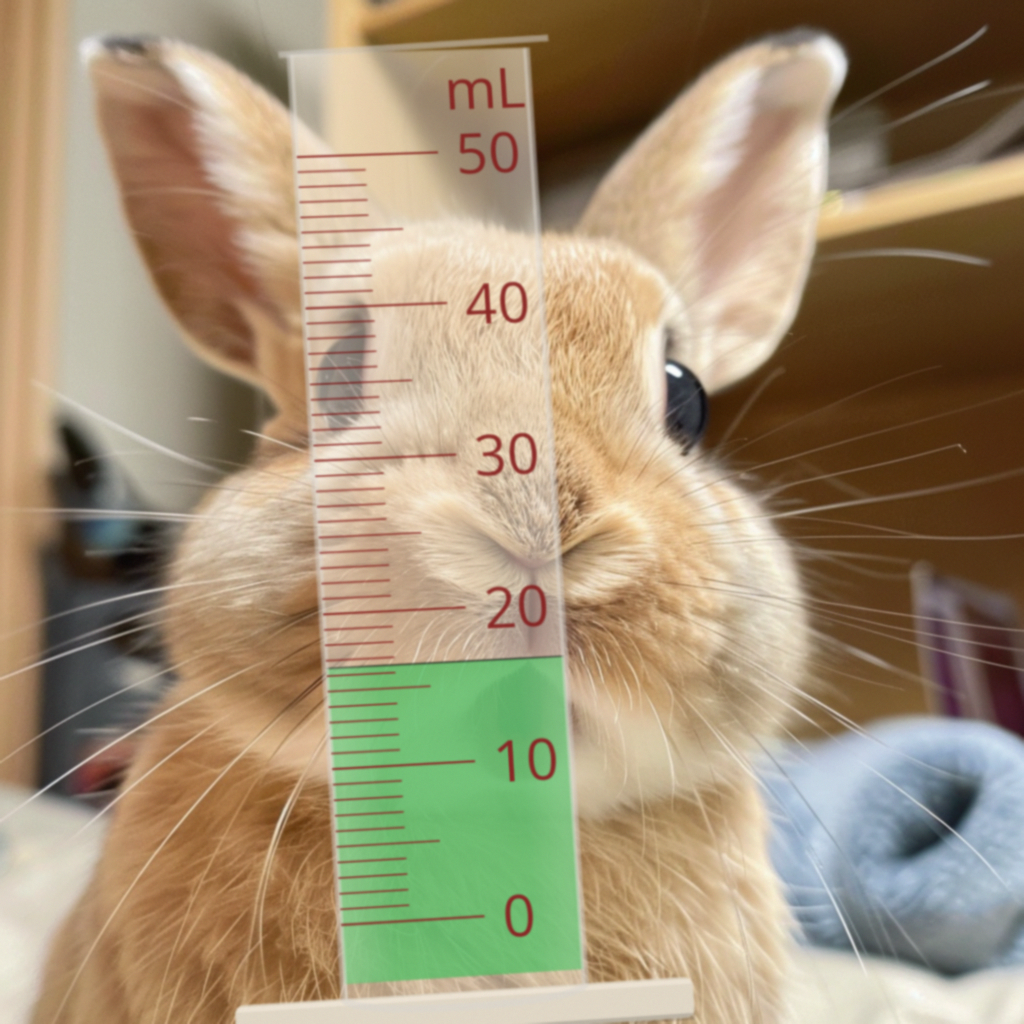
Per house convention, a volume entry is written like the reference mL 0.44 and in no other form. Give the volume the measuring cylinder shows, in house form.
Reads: mL 16.5
